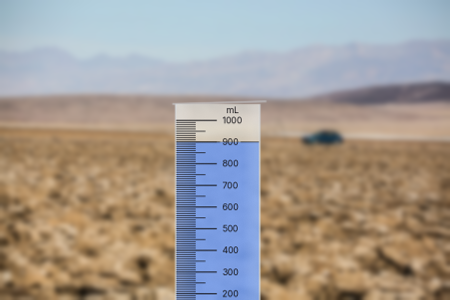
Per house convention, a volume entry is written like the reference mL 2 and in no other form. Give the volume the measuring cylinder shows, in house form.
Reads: mL 900
